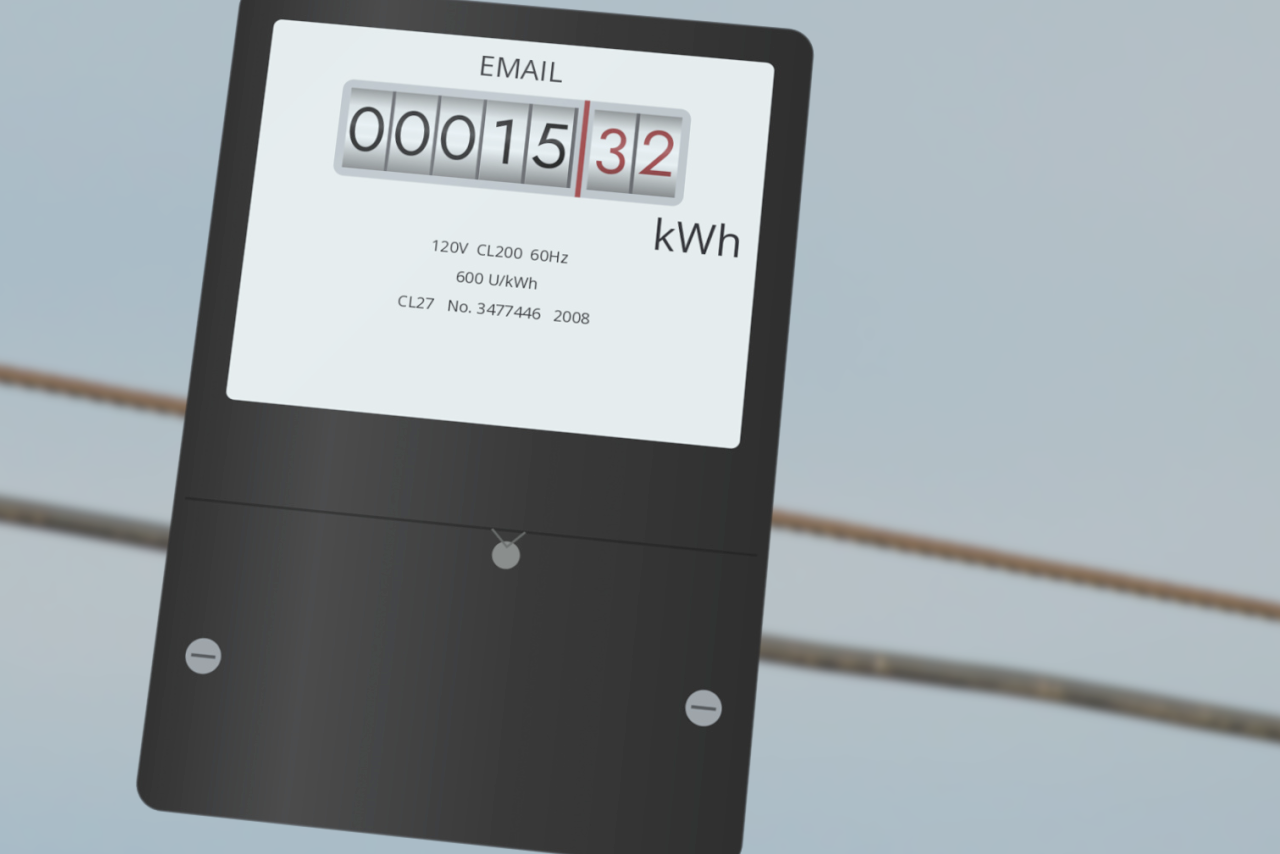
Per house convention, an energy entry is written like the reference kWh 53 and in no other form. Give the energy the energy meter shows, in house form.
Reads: kWh 15.32
